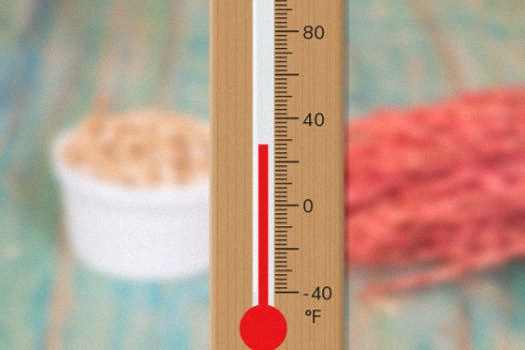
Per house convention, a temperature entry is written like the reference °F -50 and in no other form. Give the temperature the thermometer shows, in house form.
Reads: °F 28
